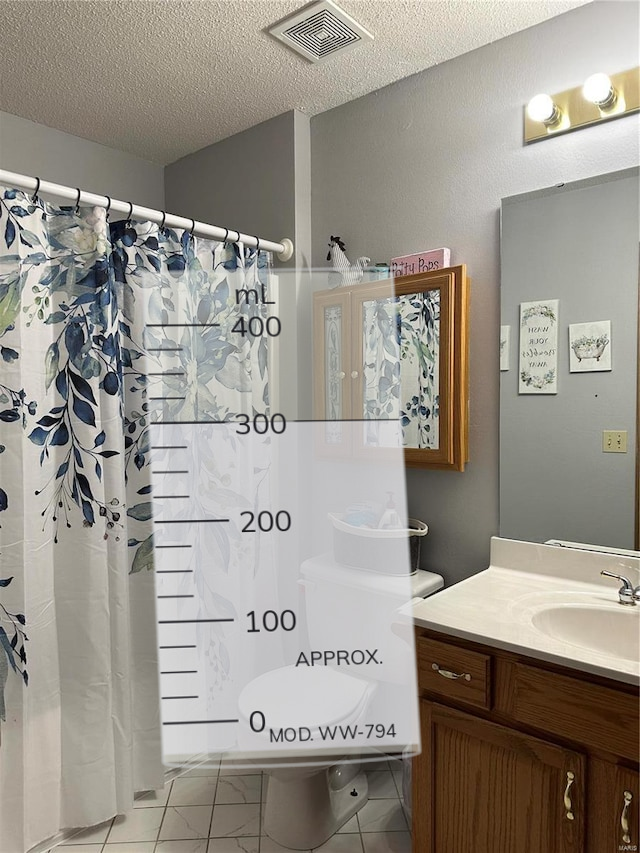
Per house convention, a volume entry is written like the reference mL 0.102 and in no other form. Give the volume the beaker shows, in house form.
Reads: mL 300
